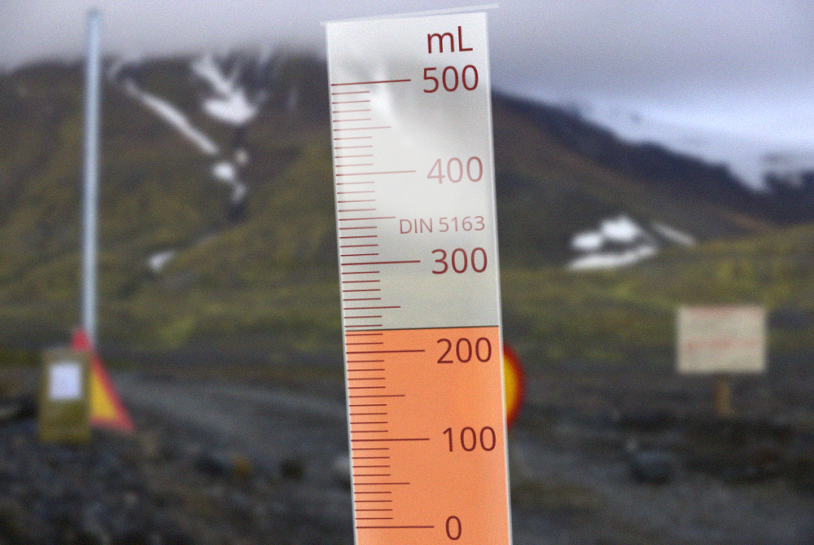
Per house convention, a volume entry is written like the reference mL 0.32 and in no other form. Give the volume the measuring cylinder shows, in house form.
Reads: mL 225
